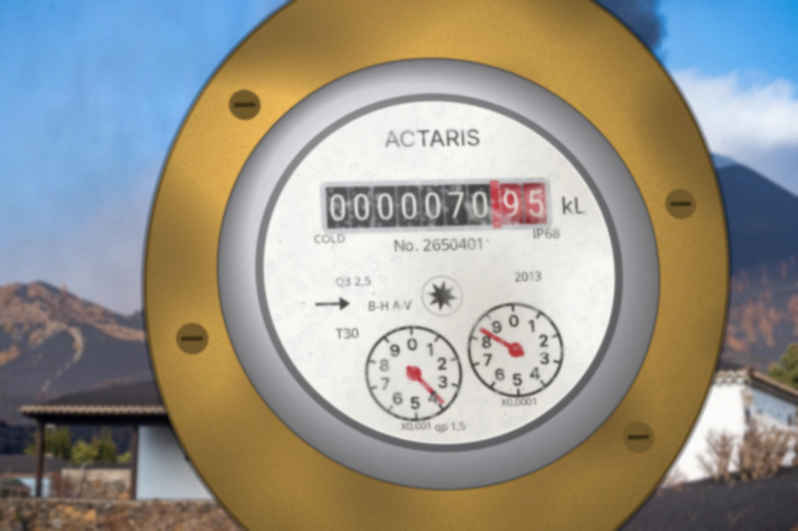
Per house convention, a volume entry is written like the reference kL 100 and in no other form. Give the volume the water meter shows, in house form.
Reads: kL 70.9538
